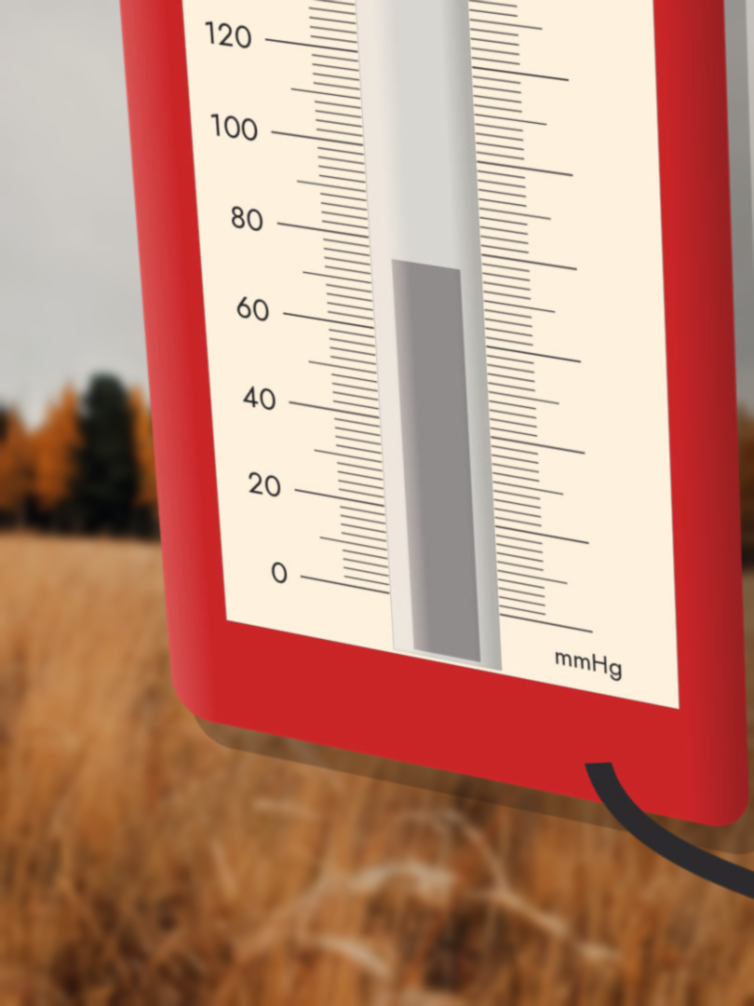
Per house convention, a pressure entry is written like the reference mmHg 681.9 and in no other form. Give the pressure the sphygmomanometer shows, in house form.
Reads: mmHg 76
